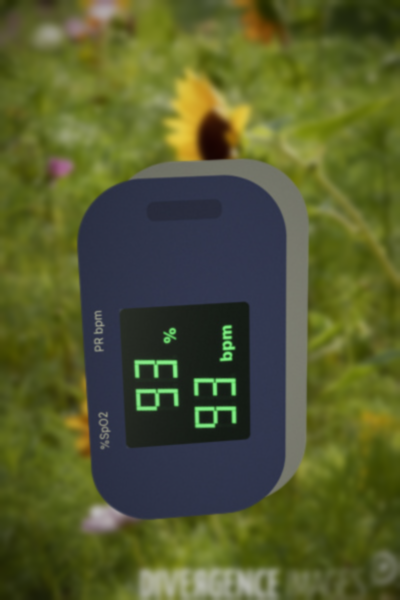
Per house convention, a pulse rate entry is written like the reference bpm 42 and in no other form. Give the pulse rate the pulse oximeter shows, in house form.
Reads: bpm 93
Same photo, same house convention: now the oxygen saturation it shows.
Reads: % 93
